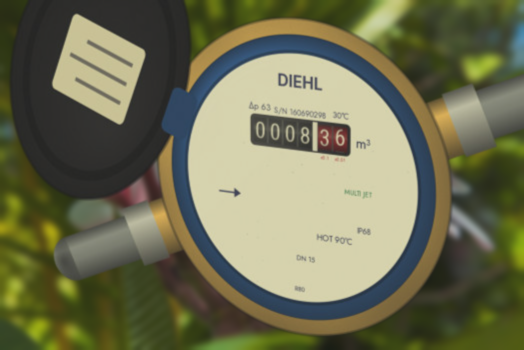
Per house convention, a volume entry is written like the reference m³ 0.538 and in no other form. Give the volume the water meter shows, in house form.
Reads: m³ 8.36
